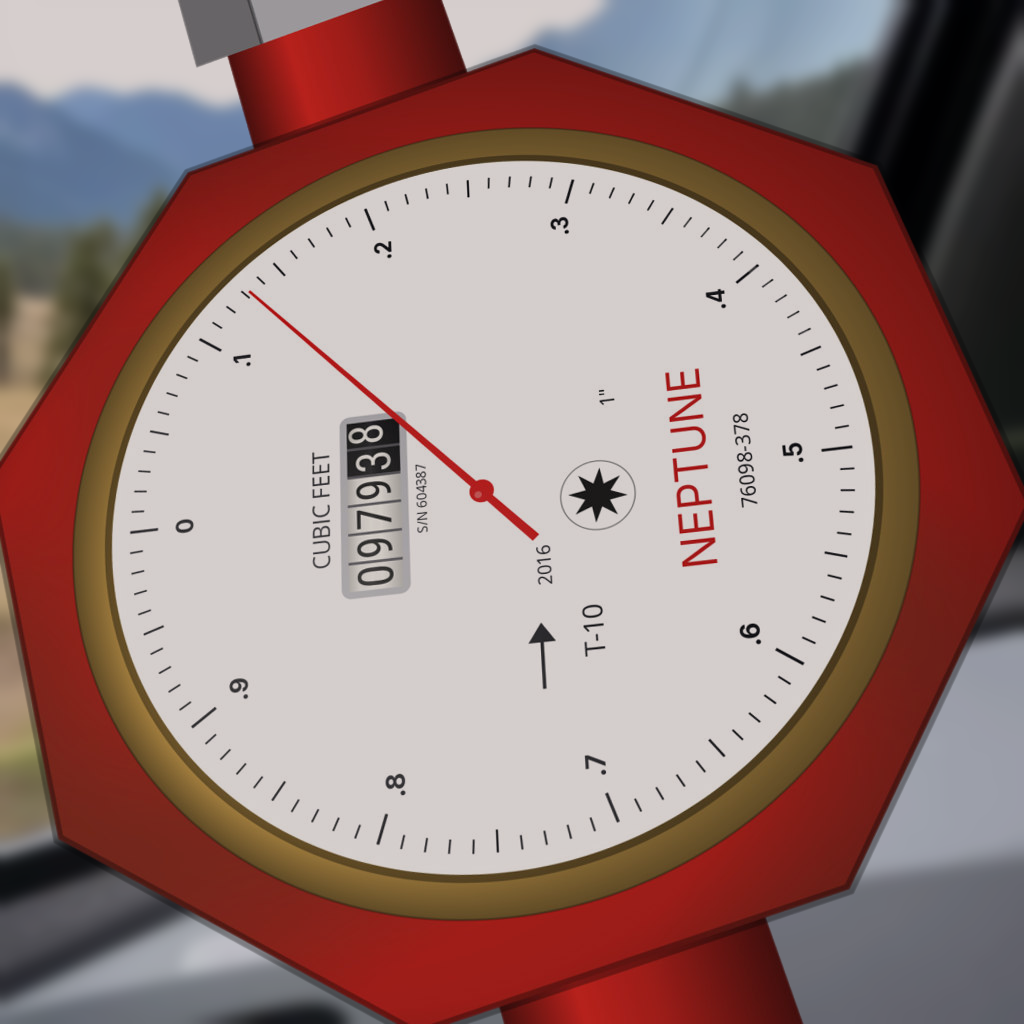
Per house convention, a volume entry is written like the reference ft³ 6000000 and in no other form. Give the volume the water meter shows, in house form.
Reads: ft³ 97938.13
